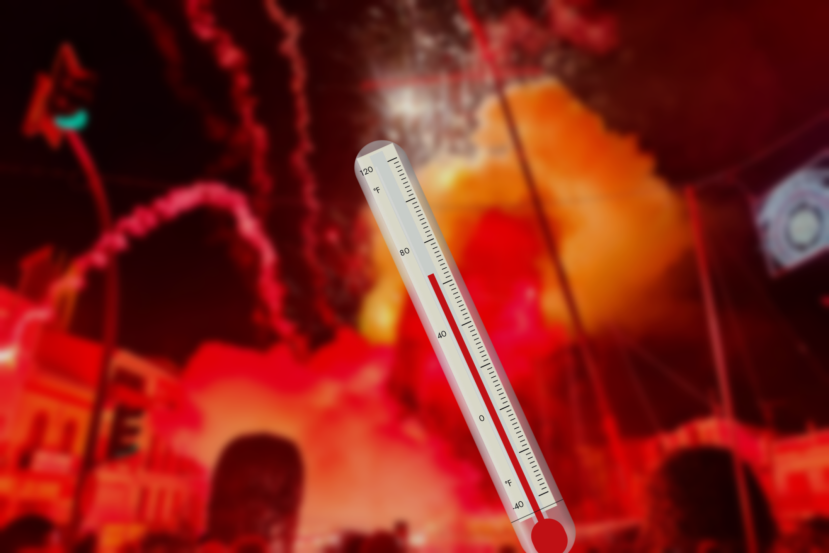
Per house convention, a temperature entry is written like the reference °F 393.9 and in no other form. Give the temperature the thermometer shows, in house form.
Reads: °F 66
